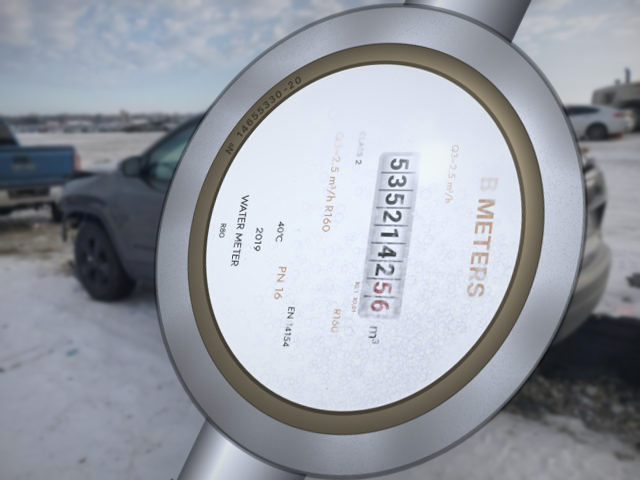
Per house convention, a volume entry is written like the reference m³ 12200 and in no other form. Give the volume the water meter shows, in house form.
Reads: m³ 5352142.56
